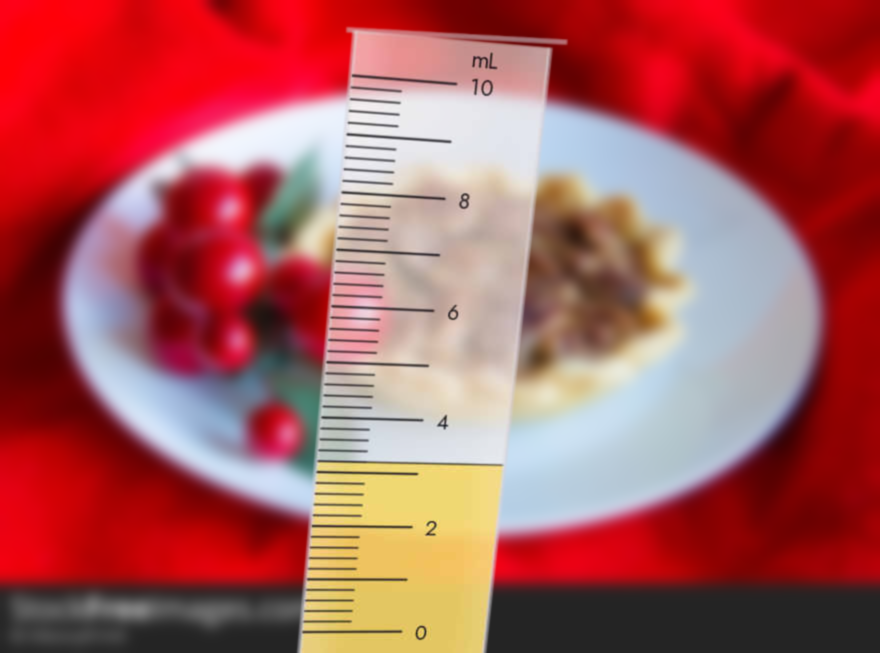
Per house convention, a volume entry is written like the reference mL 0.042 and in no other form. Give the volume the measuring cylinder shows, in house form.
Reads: mL 3.2
